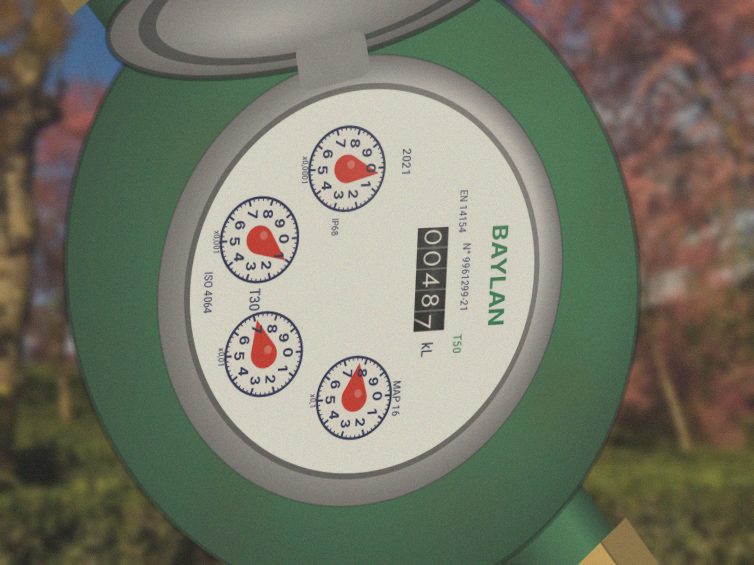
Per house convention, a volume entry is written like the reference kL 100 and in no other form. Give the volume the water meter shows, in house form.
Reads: kL 486.7710
